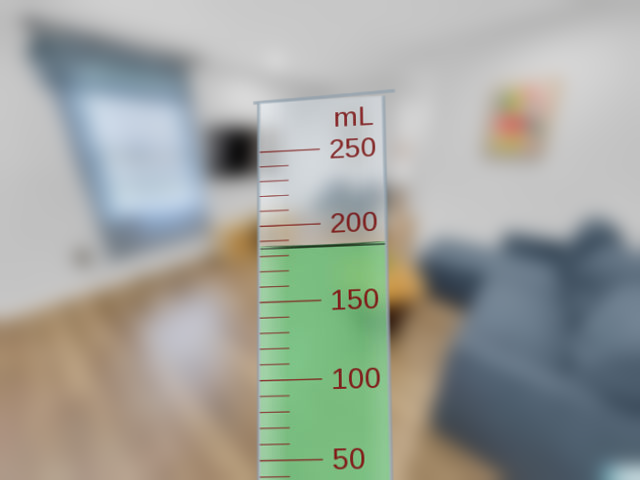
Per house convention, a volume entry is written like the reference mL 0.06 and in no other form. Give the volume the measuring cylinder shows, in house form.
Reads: mL 185
